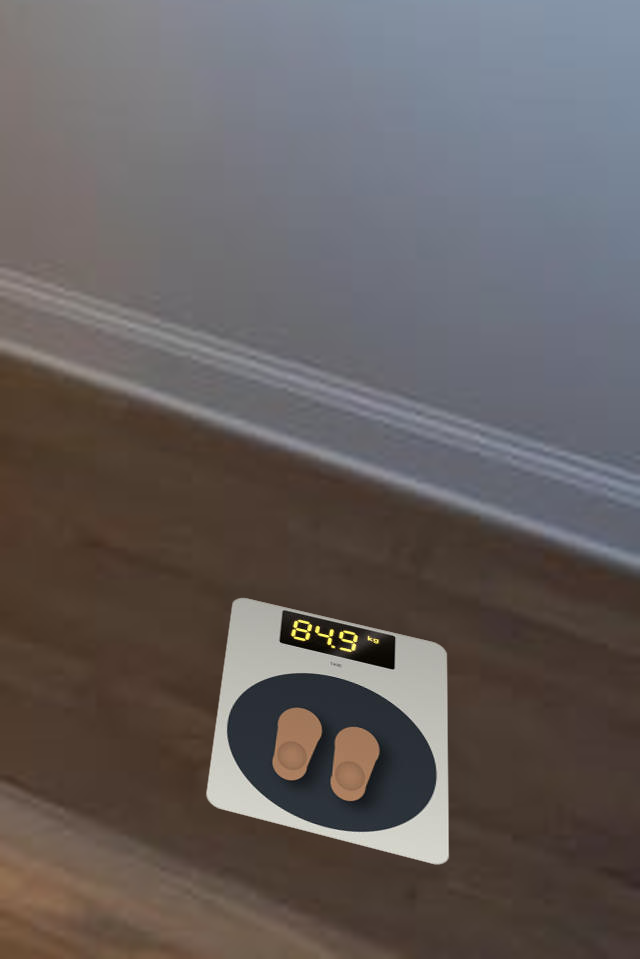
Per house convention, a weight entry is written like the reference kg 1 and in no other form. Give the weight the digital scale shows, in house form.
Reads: kg 84.9
